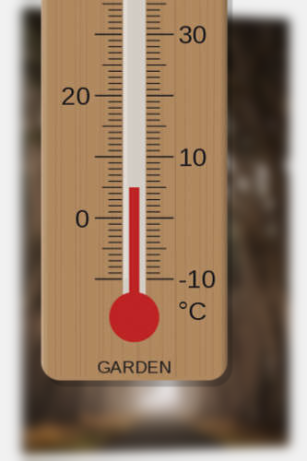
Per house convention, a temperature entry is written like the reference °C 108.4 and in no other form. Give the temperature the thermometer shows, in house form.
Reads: °C 5
